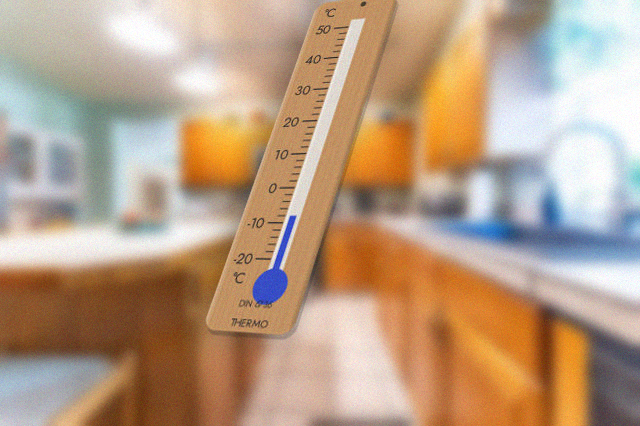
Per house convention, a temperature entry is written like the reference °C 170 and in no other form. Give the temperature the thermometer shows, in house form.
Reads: °C -8
